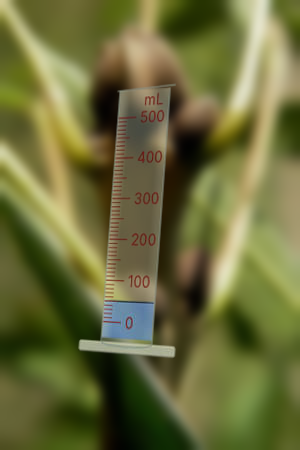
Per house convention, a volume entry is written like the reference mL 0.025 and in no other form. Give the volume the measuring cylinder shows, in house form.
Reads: mL 50
